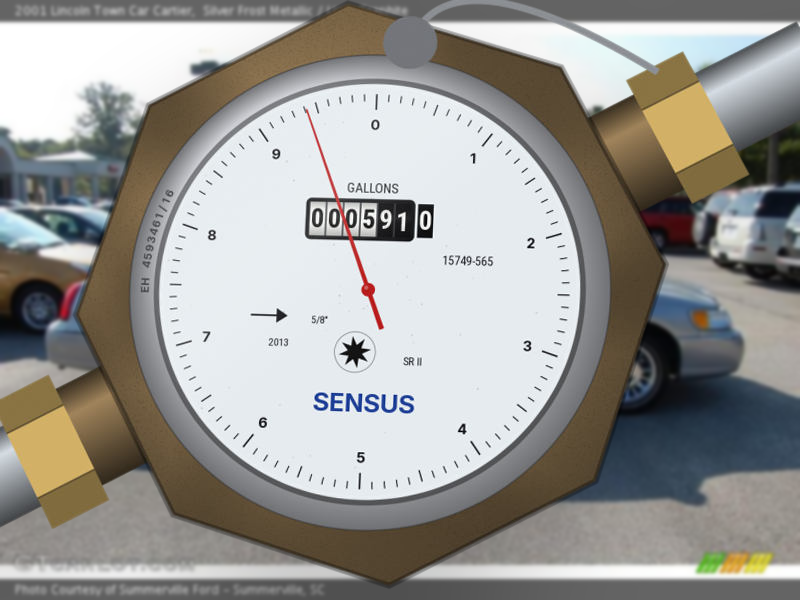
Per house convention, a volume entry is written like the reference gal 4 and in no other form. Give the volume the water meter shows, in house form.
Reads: gal 5909.4
